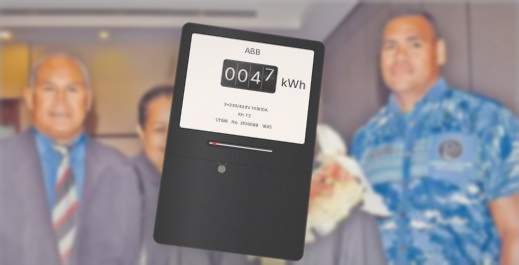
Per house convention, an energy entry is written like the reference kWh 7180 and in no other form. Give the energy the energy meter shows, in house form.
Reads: kWh 47
